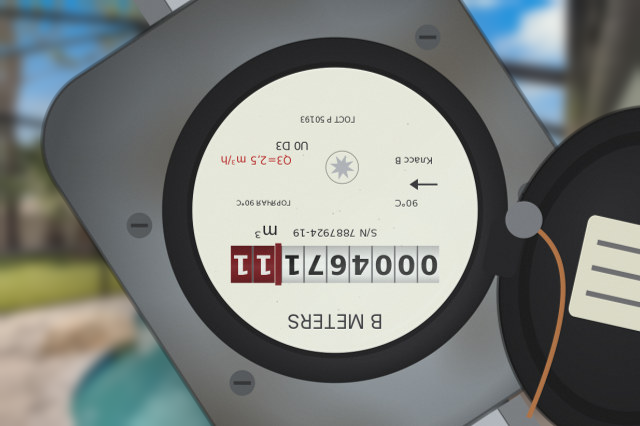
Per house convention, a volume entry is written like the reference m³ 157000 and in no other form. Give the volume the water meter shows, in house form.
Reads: m³ 4671.11
